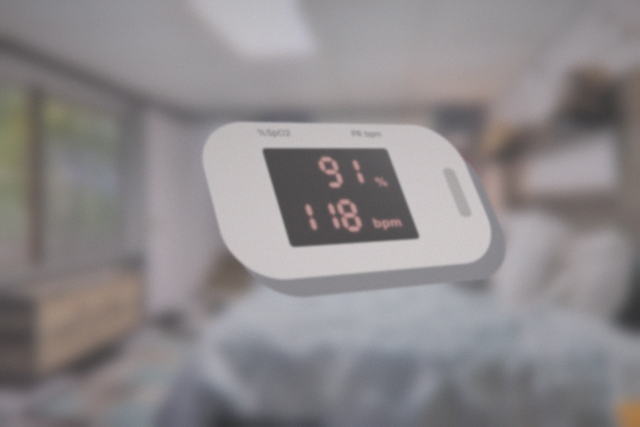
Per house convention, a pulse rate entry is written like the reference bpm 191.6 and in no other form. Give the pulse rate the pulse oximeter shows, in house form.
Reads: bpm 118
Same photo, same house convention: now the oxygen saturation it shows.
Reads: % 91
